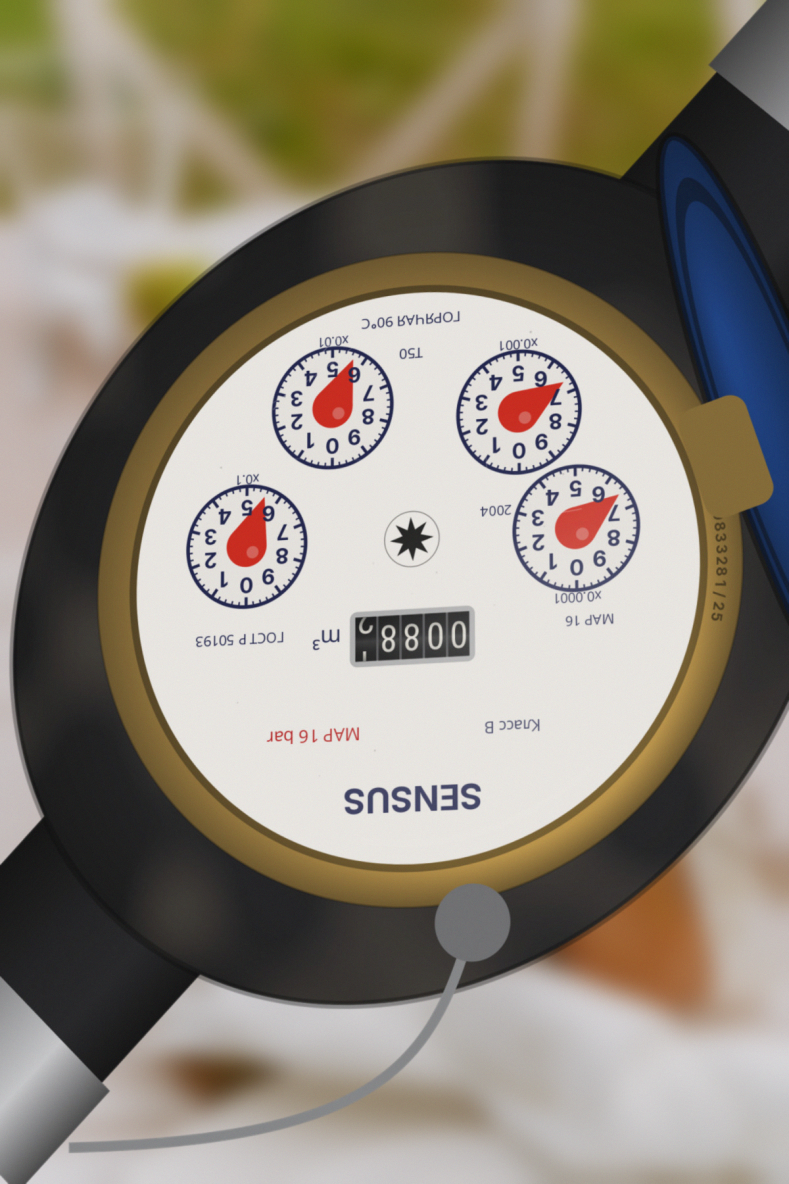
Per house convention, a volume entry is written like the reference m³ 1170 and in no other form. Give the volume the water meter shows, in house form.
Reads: m³ 881.5566
